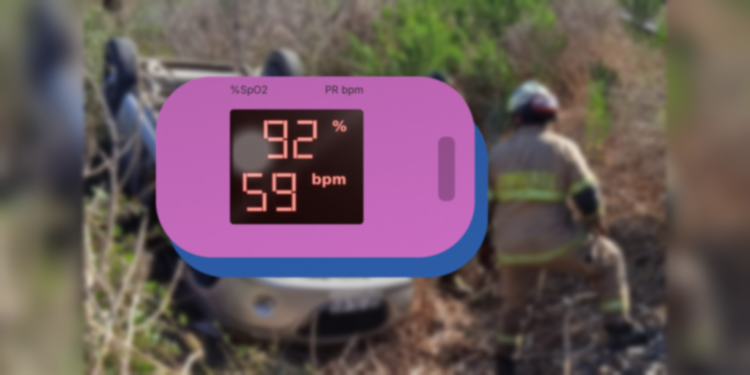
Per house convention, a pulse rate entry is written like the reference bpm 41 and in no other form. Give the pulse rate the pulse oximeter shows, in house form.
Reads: bpm 59
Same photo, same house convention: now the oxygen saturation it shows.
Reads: % 92
